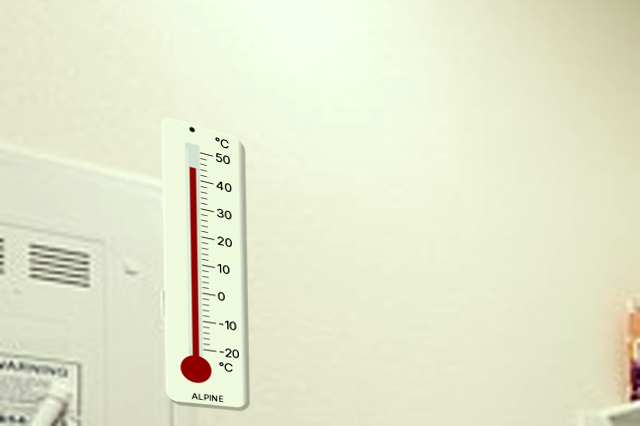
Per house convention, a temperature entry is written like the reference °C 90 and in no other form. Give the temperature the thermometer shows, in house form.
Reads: °C 44
